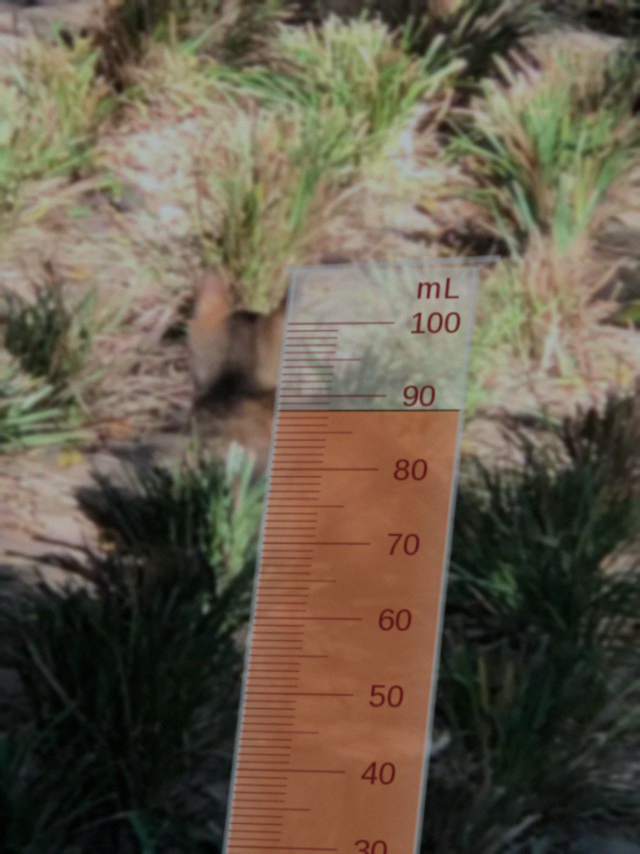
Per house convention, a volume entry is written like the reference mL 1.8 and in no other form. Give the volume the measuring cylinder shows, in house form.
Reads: mL 88
